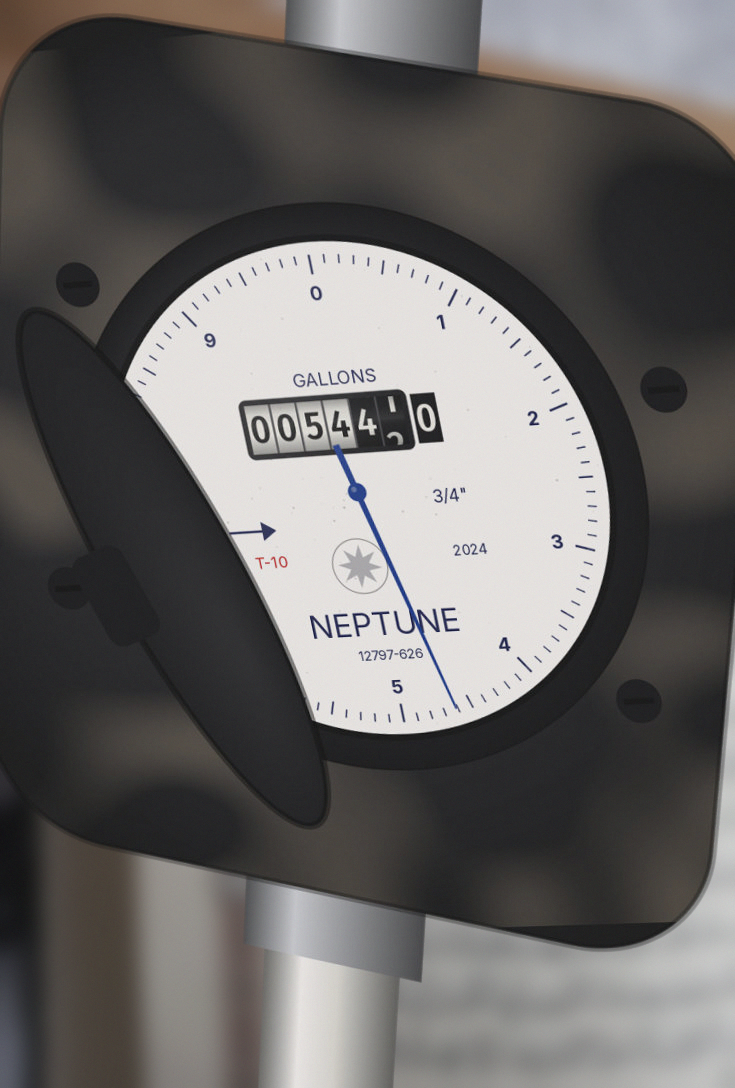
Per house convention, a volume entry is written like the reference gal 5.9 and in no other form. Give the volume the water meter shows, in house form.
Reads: gal 54414.6
